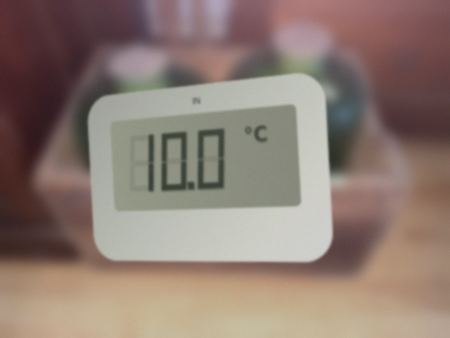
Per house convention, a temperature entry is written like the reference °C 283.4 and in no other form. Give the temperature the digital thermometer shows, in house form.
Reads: °C 10.0
